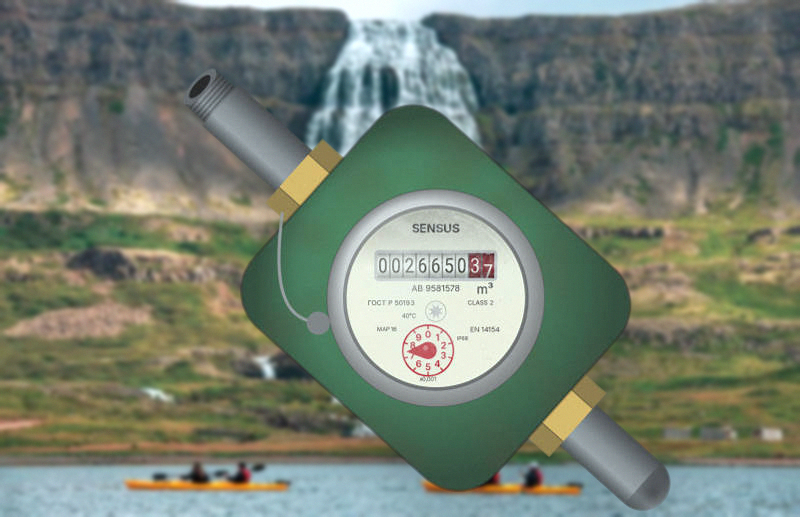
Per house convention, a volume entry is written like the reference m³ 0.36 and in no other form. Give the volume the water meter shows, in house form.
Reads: m³ 26650.367
